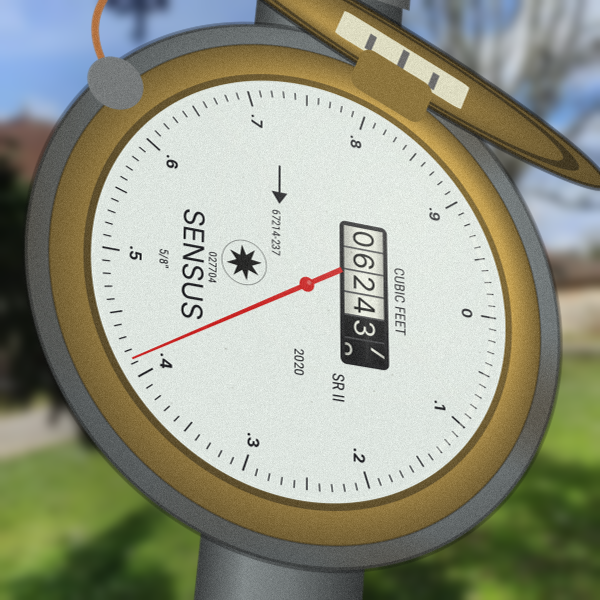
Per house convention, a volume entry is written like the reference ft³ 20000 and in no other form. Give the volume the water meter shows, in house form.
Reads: ft³ 62437.41
